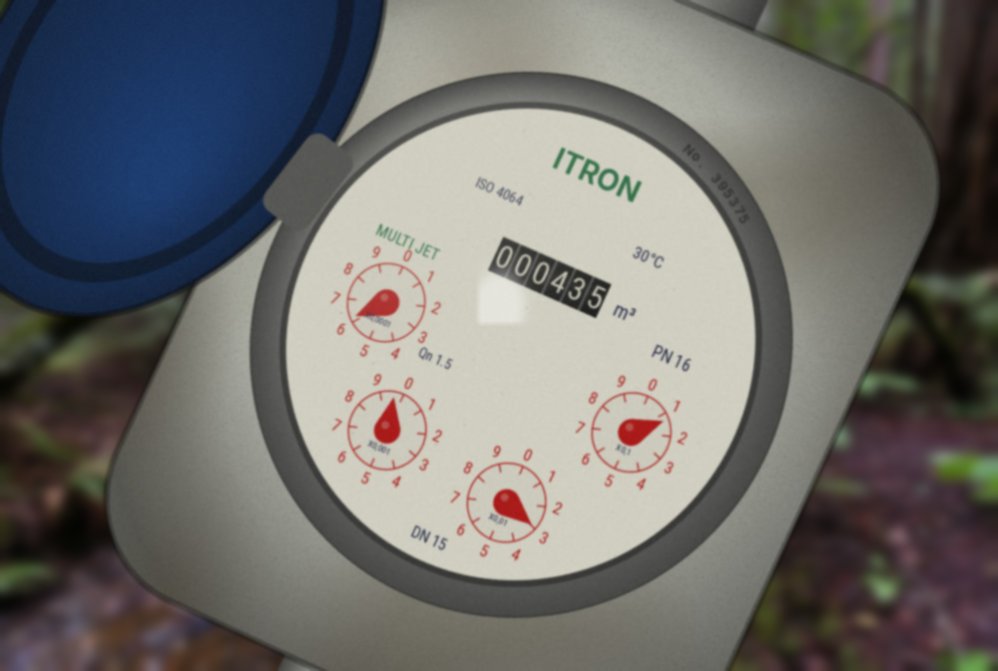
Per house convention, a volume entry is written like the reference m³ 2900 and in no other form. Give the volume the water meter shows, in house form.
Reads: m³ 435.1296
